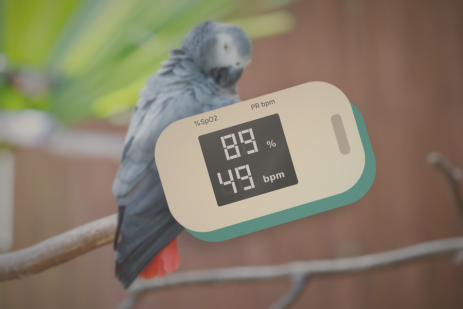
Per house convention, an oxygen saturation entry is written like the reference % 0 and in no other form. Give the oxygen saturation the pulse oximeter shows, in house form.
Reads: % 89
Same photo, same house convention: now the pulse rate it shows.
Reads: bpm 49
